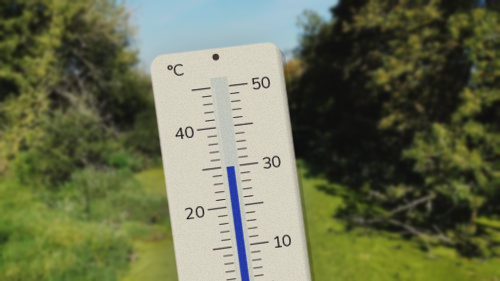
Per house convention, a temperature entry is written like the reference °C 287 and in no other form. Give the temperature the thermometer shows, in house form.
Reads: °C 30
